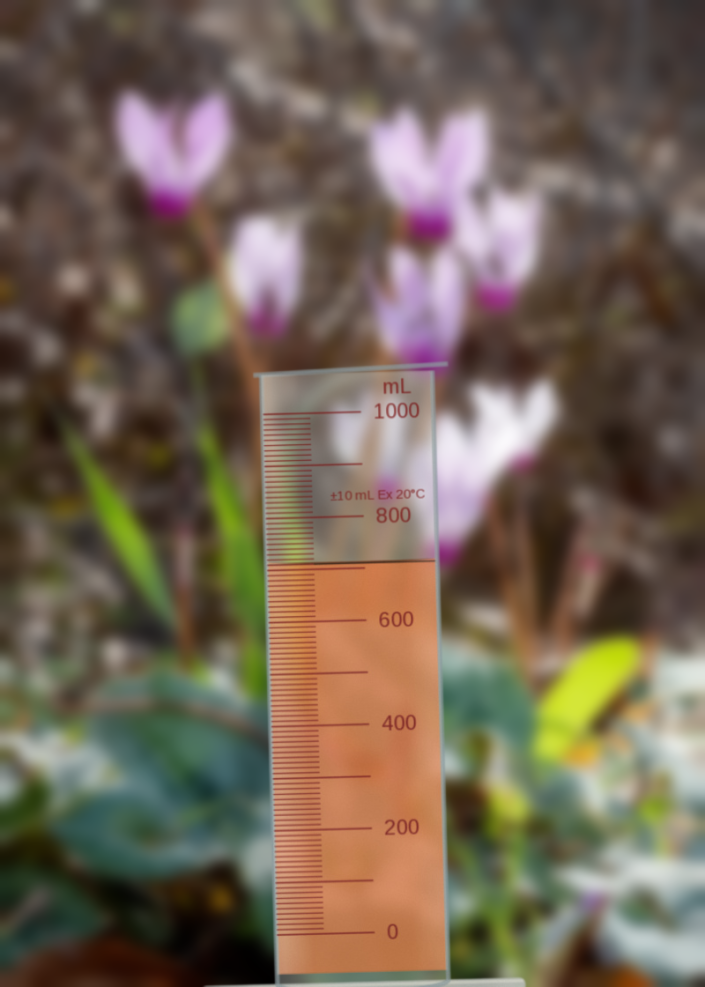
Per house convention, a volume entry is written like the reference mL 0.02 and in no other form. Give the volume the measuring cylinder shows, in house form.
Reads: mL 710
